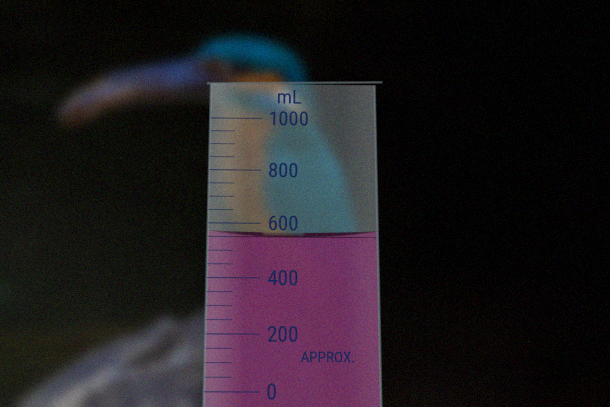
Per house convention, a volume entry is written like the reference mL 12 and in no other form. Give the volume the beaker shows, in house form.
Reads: mL 550
